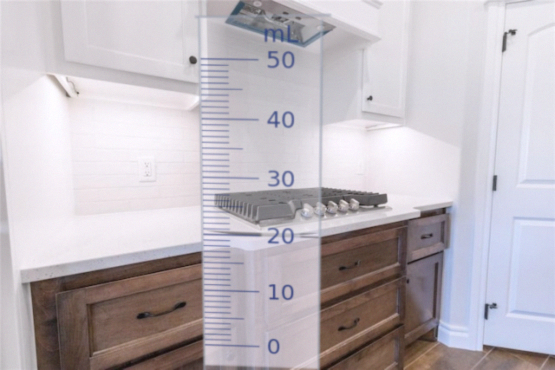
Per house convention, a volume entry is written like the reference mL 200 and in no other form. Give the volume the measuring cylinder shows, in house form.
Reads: mL 20
